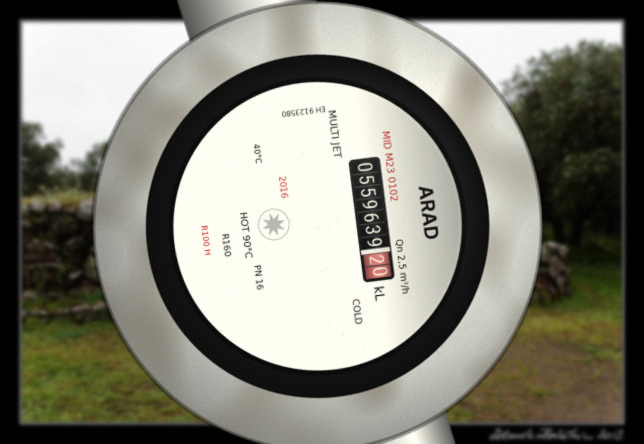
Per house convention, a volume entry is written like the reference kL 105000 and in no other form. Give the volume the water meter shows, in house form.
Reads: kL 559639.20
